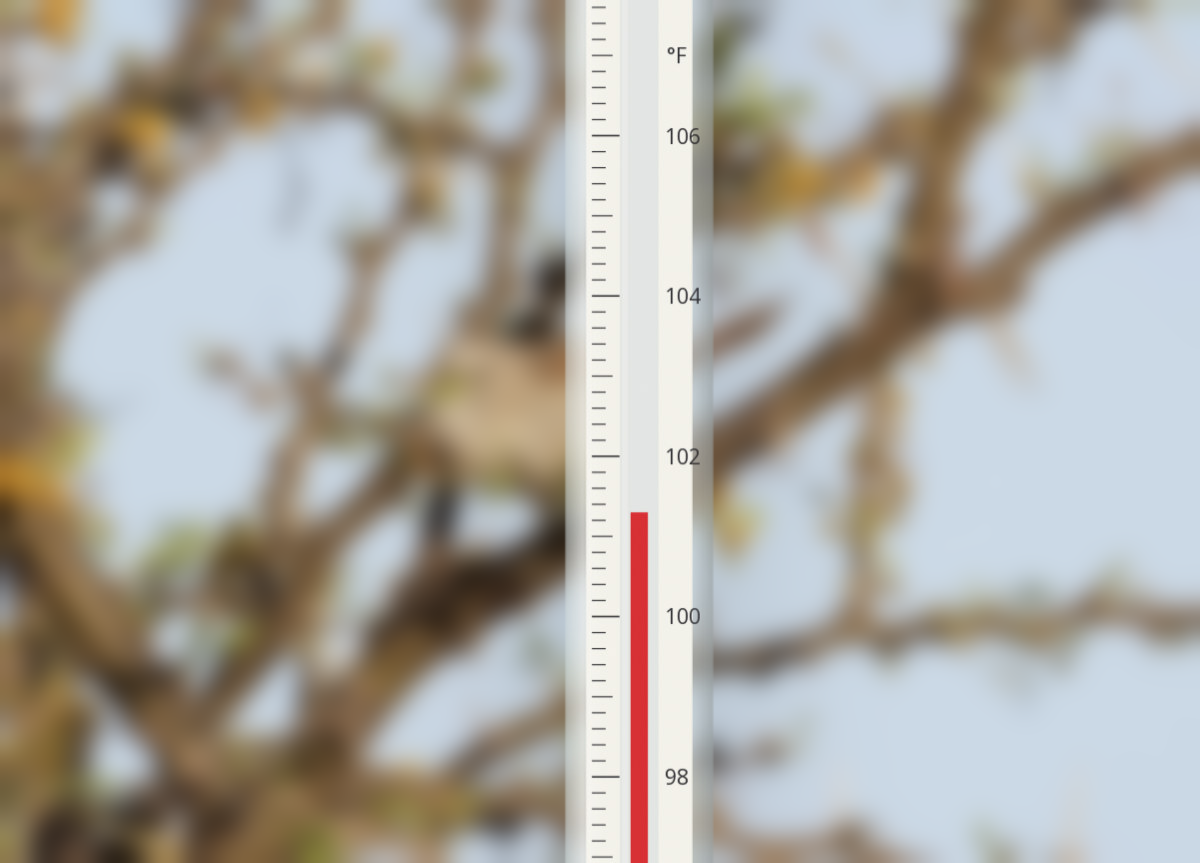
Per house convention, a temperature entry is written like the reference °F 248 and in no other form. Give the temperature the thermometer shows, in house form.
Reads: °F 101.3
